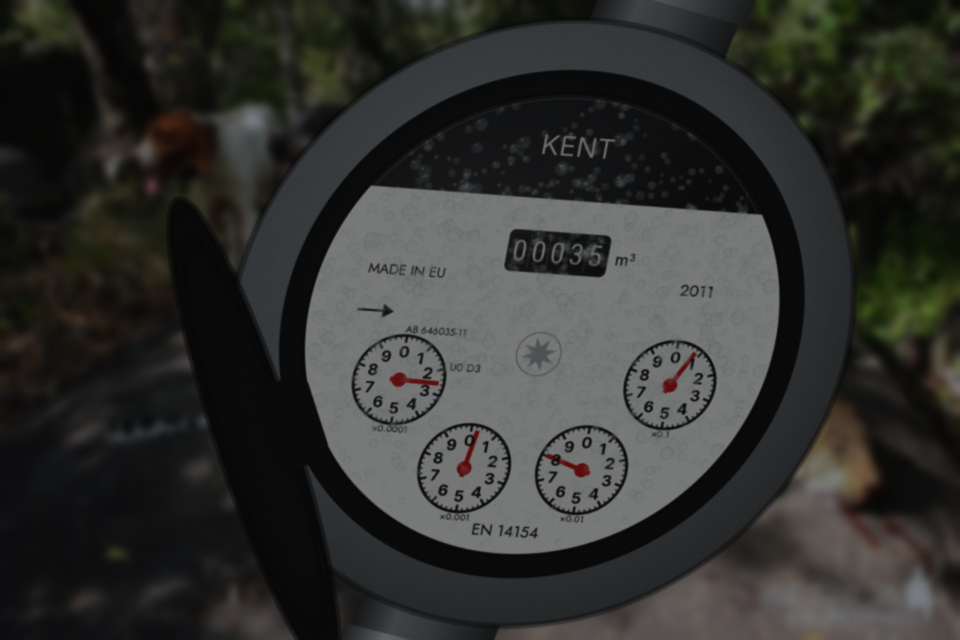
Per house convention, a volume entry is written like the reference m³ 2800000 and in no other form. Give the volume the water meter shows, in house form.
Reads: m³ 35.0802
